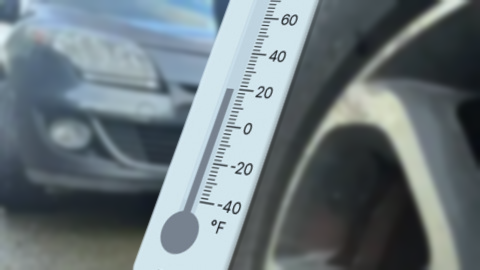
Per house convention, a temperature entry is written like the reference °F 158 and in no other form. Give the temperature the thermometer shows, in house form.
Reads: °F 20
